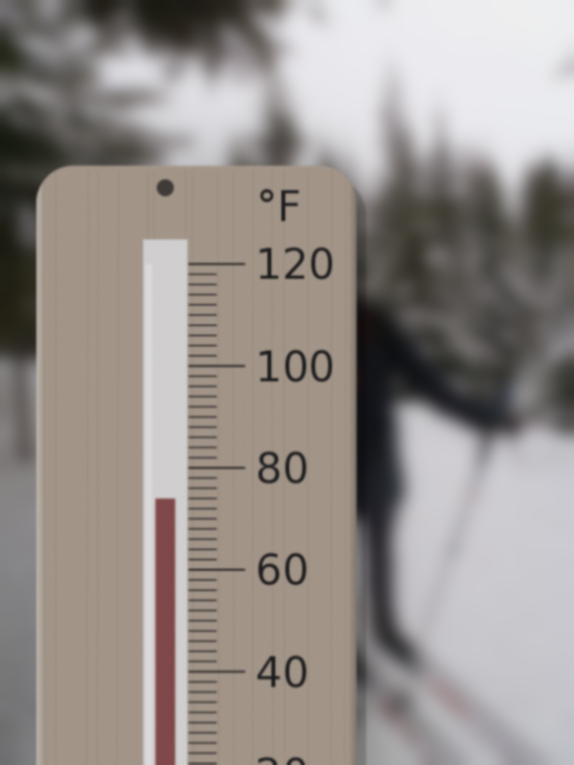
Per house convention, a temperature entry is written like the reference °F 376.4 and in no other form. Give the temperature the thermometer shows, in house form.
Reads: °F 74
